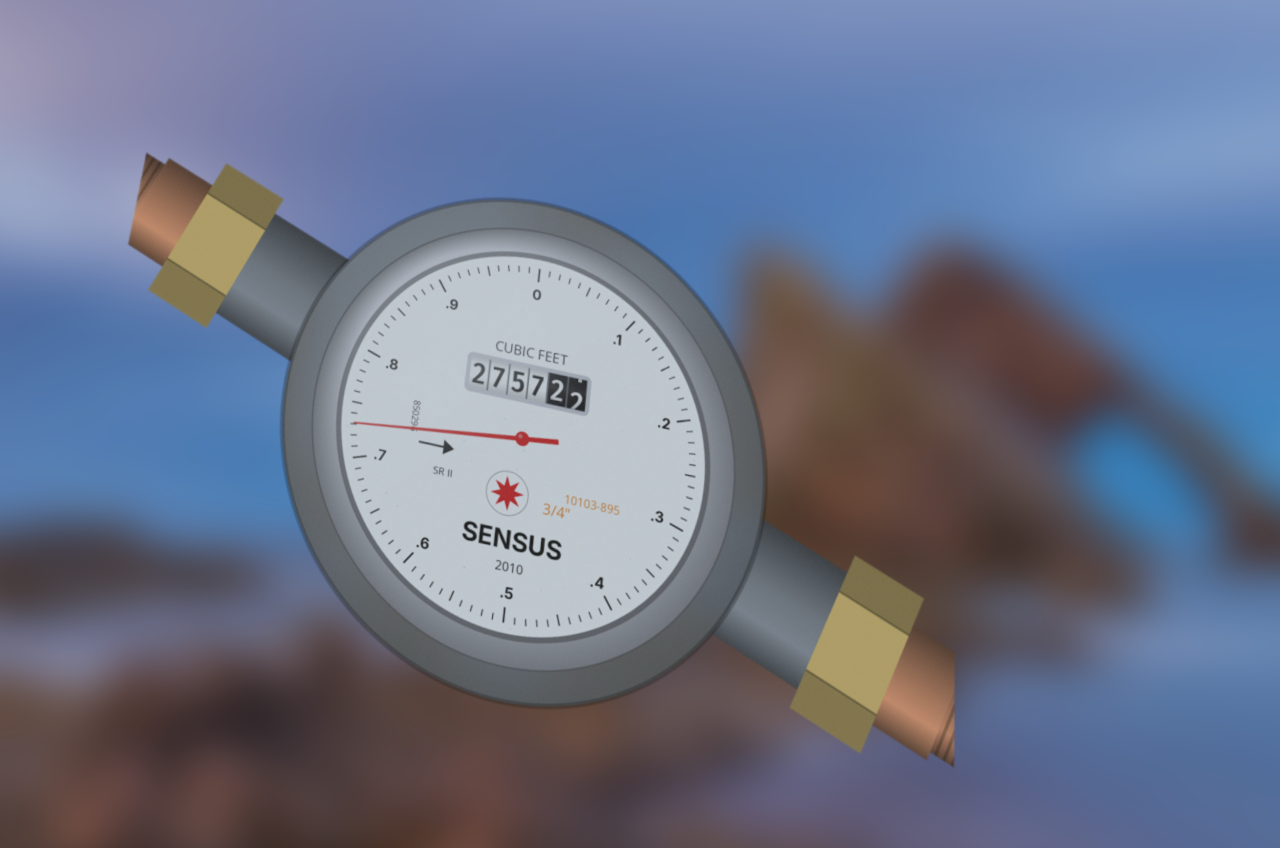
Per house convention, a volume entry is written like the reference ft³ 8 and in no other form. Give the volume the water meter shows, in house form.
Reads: ft³ 275721.73
